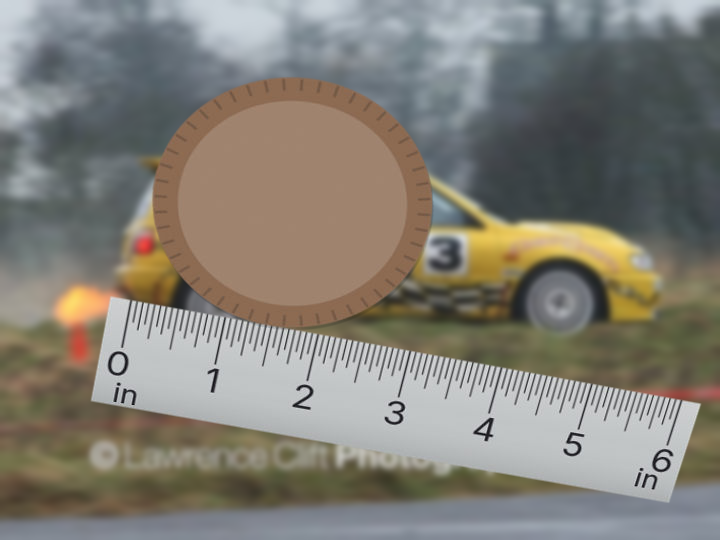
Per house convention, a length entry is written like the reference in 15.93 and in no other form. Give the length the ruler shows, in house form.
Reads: in 2.875
